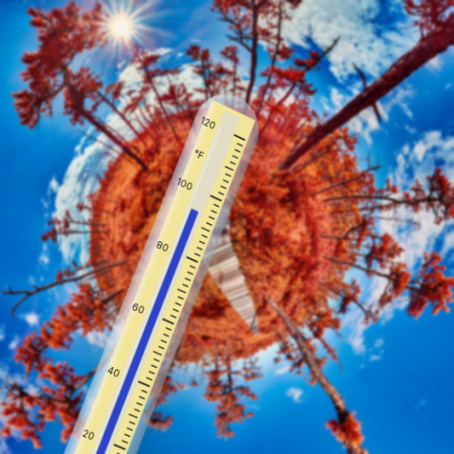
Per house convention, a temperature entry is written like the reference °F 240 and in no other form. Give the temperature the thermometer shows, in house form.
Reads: °F 94
